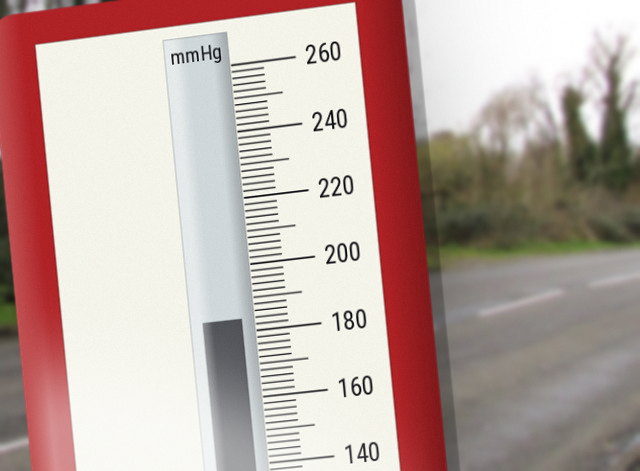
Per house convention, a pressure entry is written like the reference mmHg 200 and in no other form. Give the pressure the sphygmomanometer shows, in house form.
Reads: mmHg 184
